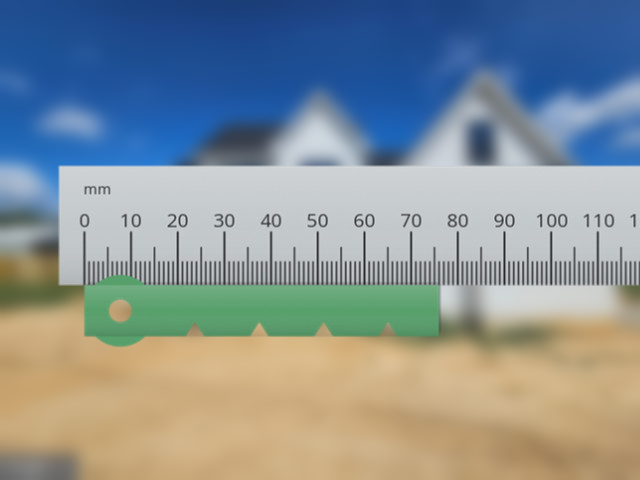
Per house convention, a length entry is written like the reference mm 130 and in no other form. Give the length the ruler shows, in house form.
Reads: mm 76
